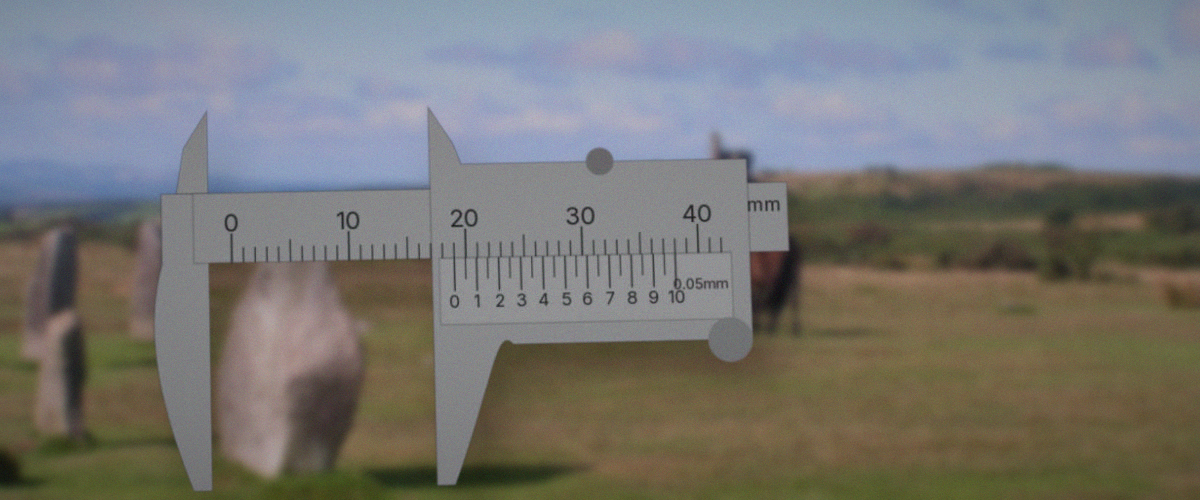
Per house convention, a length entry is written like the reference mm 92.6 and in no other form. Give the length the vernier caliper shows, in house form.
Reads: mm 19.0
